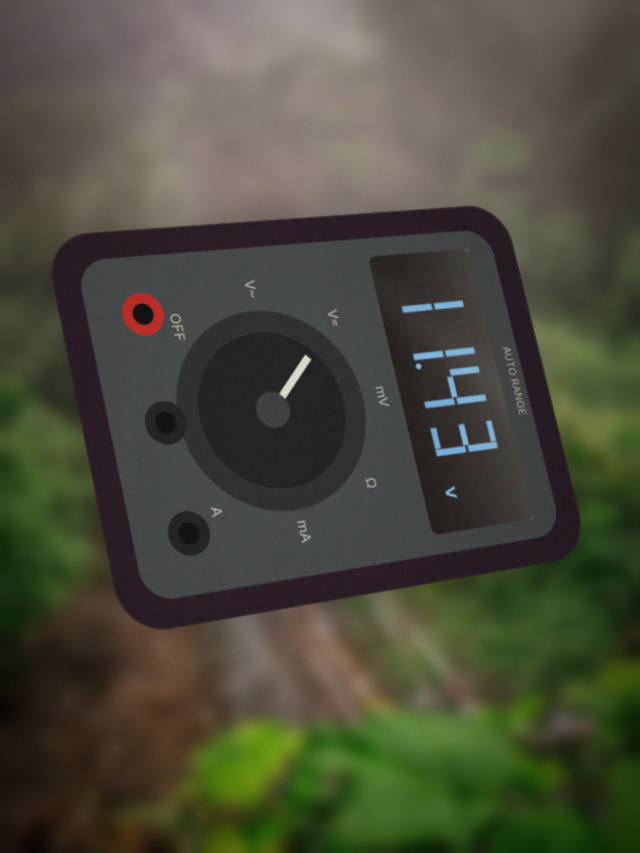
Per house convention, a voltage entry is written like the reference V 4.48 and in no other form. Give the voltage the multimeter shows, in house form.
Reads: V 11.43
